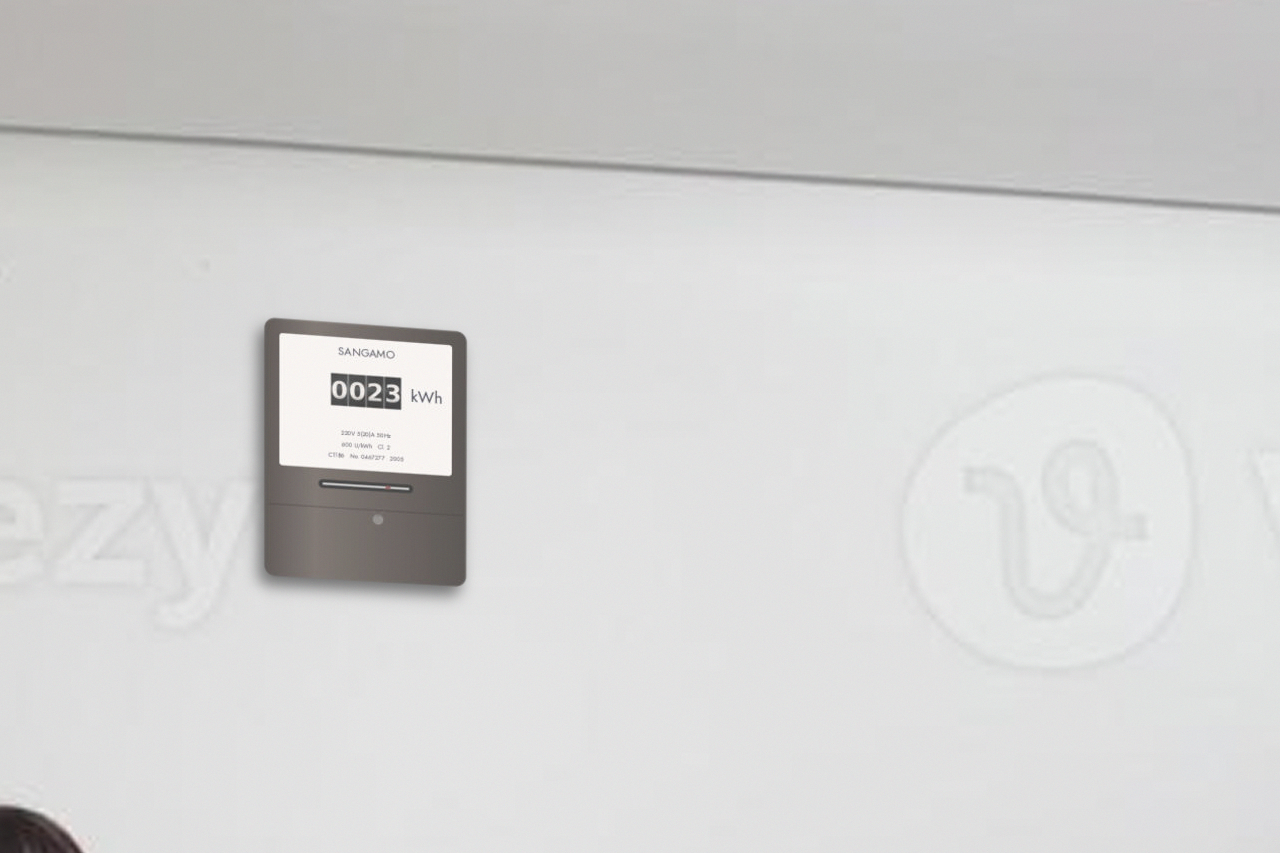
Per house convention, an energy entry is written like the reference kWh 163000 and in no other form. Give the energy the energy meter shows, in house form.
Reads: kWh 23
